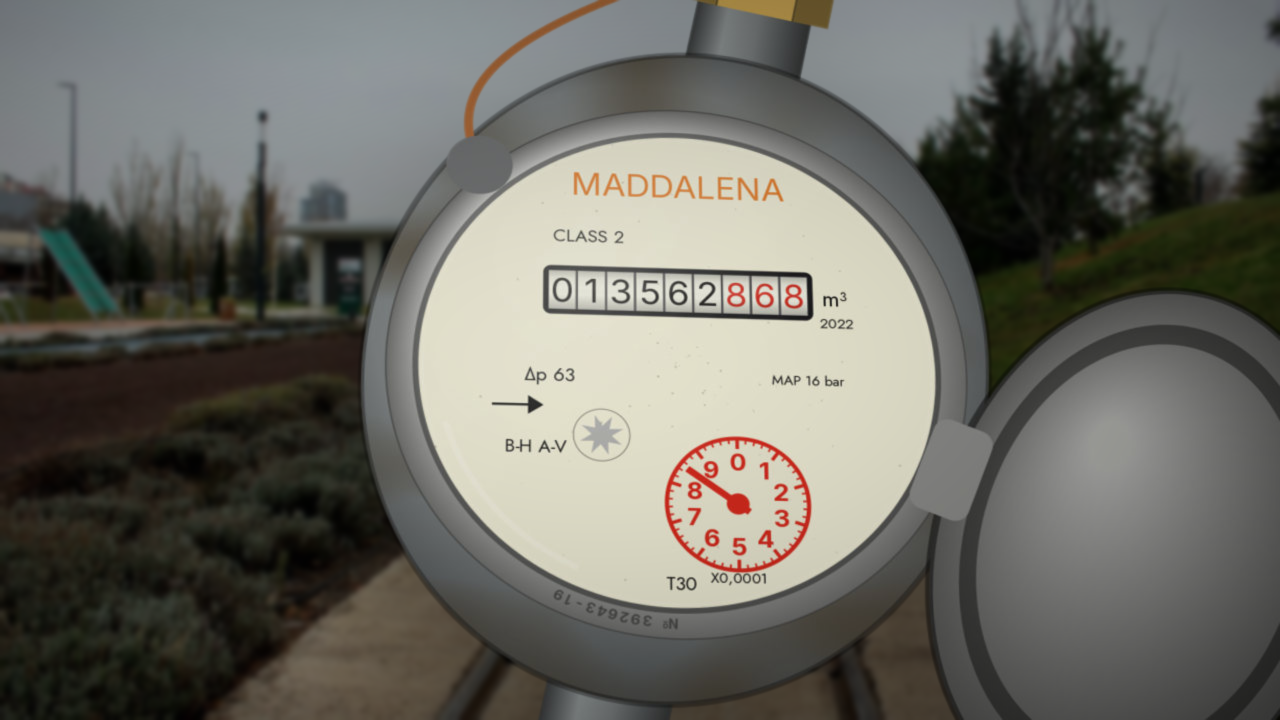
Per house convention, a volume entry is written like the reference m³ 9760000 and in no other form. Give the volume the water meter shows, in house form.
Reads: m³ 13562.8688
